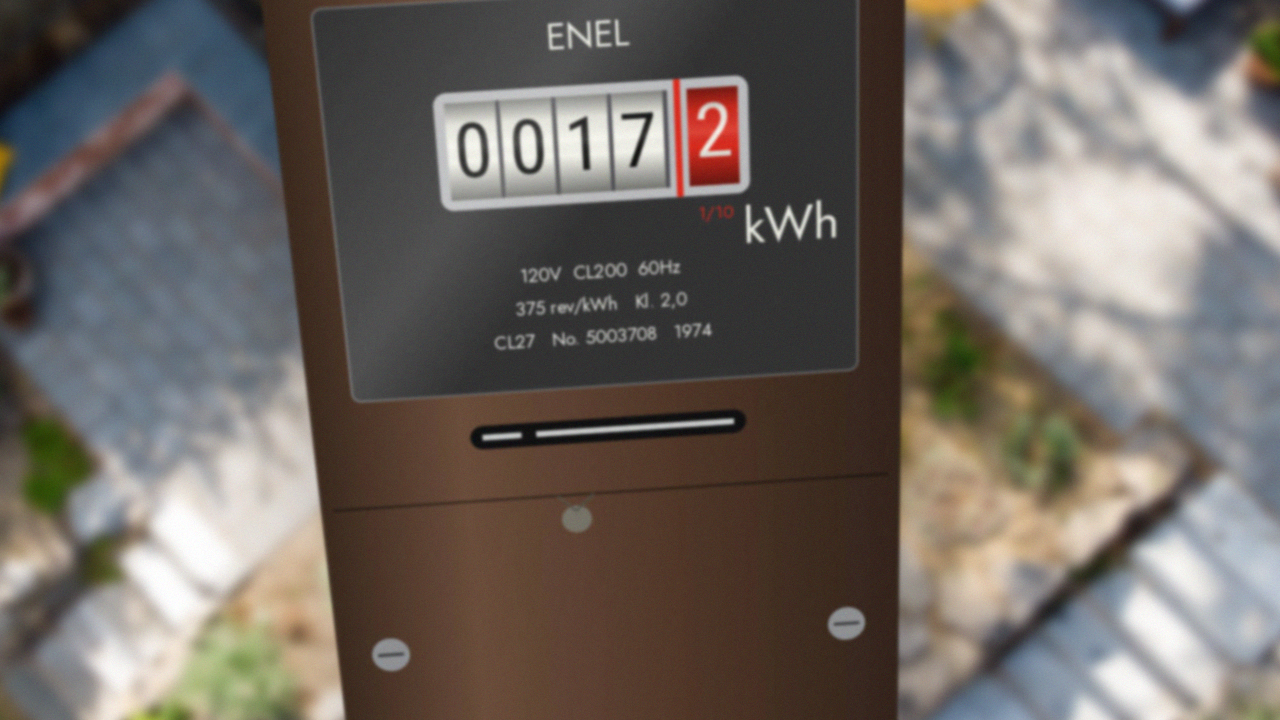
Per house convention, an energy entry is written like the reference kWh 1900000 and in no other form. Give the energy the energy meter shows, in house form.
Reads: kWh 17.2
